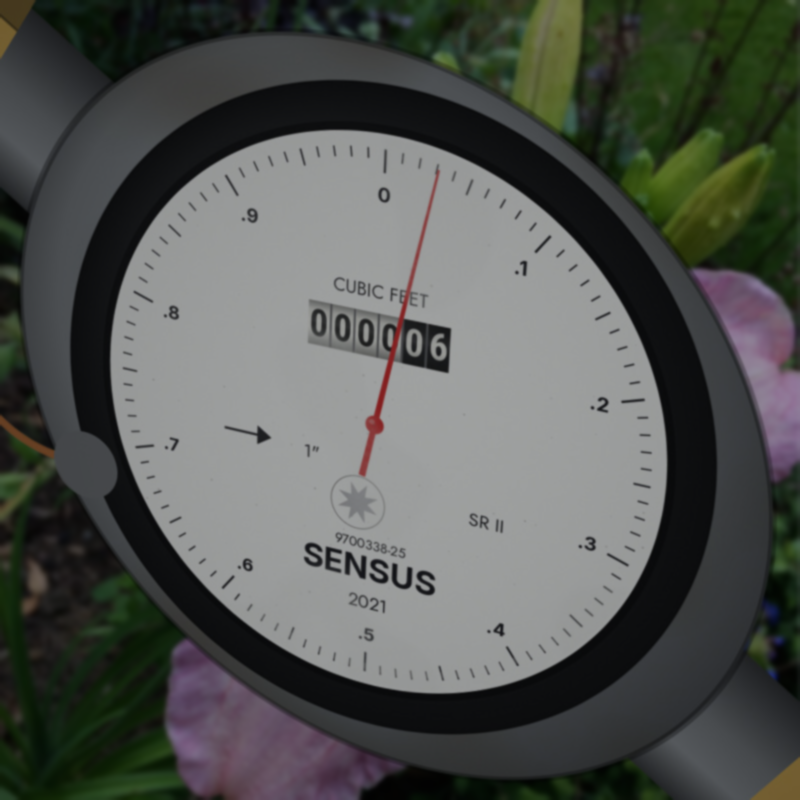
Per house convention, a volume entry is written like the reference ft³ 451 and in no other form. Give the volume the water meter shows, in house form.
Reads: ft³ 6.03
